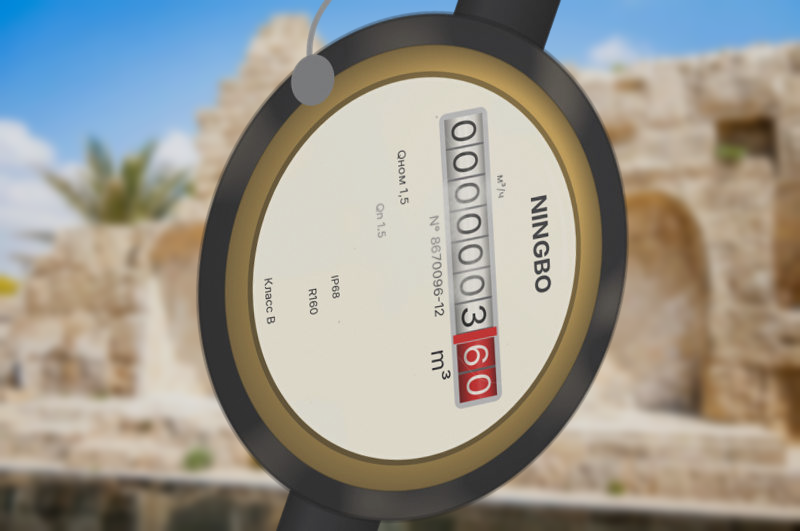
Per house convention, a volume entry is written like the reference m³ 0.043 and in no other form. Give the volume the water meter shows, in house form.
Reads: m³ 3.60
